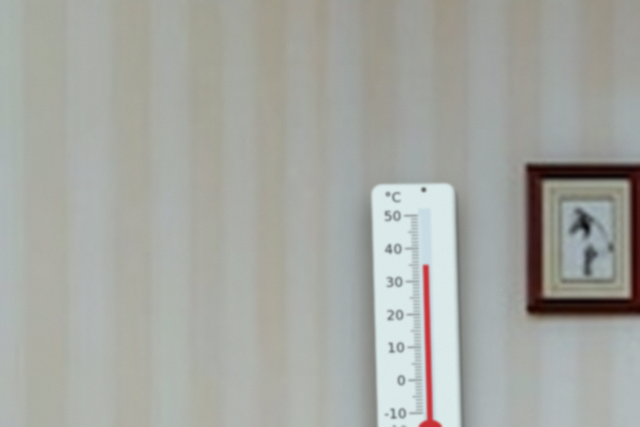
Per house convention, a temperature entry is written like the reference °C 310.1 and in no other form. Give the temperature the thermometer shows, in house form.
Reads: °C 35
